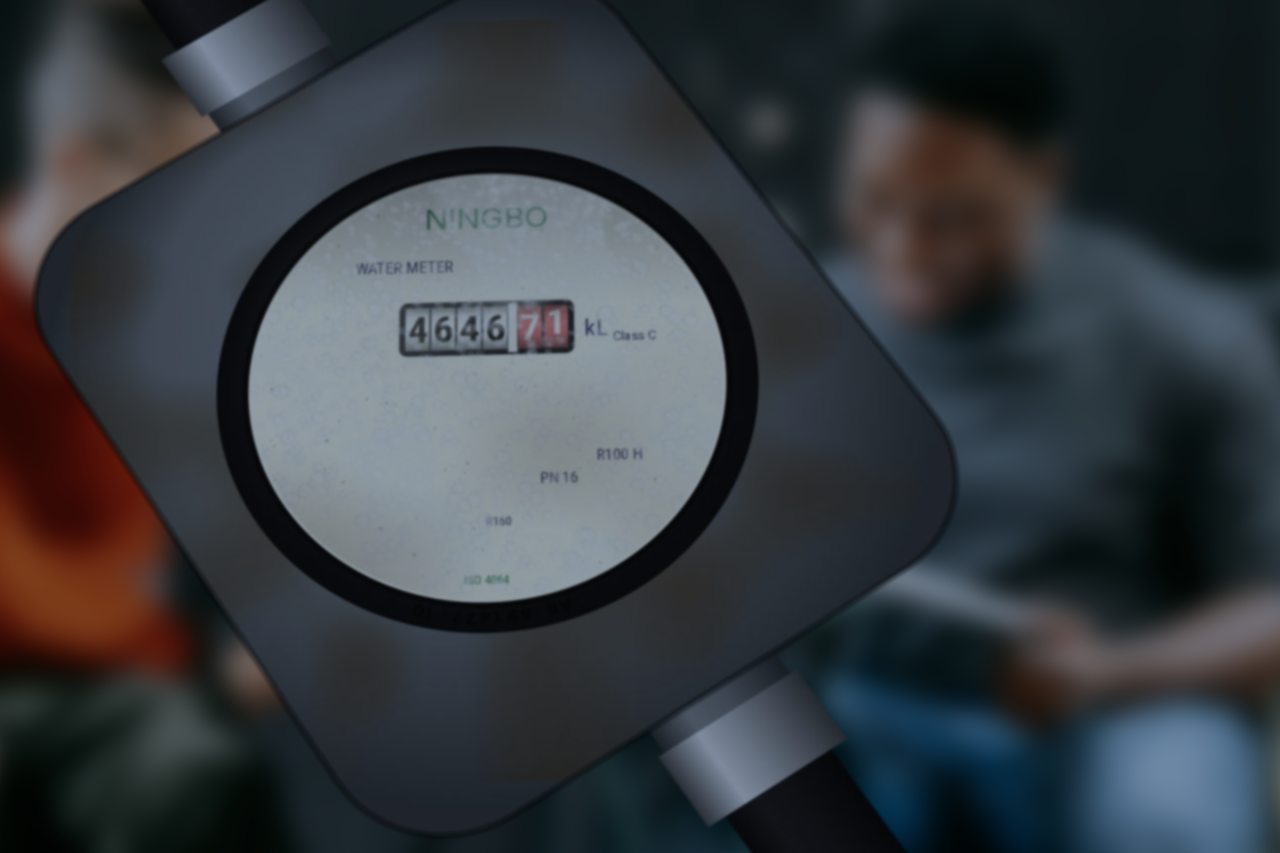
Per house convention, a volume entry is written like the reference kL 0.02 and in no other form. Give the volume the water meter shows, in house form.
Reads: kL 4646.71
